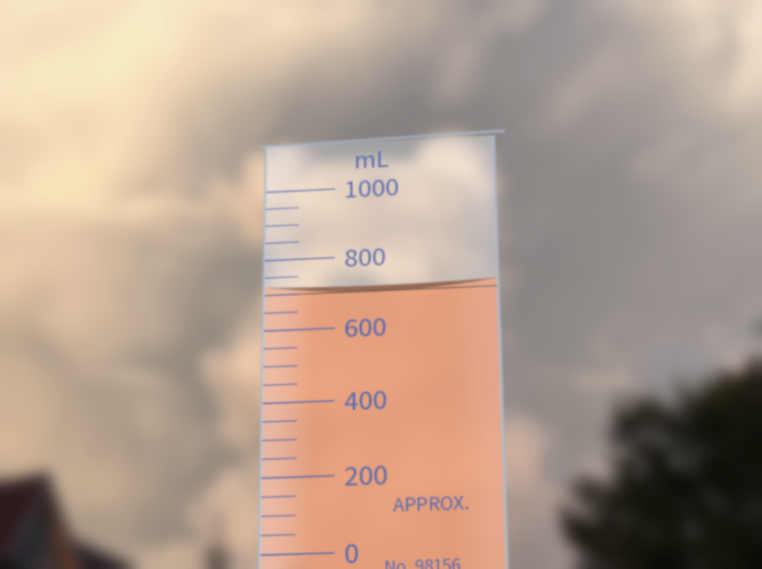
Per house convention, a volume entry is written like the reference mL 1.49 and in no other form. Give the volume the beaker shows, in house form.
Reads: mL 700
